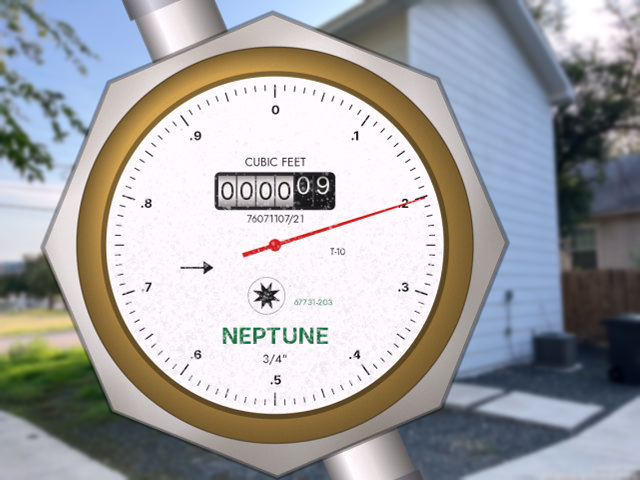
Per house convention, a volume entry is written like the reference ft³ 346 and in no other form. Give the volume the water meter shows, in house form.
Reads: ft³ 9.20
